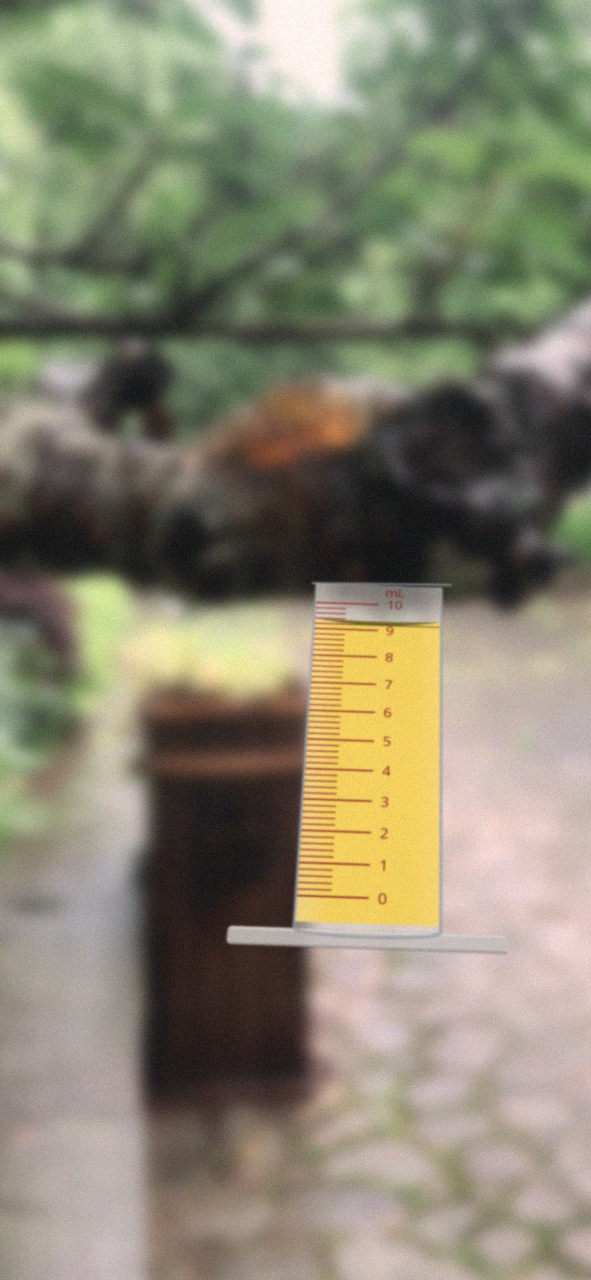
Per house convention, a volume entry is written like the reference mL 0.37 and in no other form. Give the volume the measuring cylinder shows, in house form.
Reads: mL 9.2
